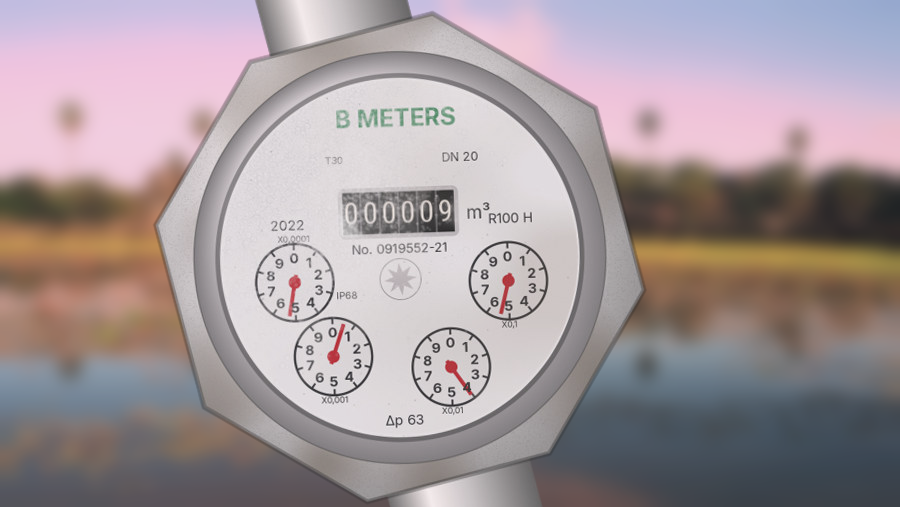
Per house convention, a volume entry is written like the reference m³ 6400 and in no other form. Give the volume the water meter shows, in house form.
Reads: m³ 9.5405
